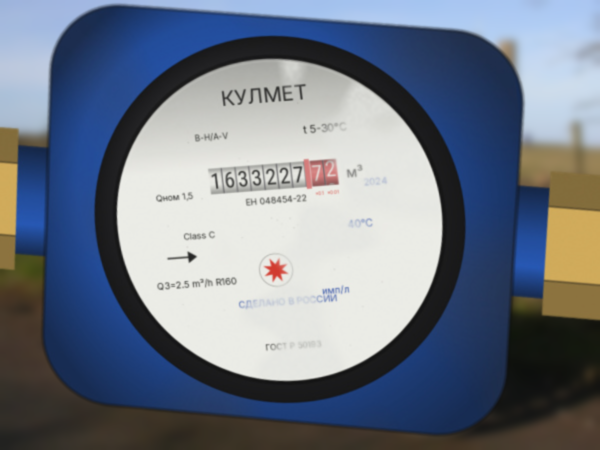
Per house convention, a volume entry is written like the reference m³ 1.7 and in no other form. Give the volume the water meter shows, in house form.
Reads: m³ 1633227.72
